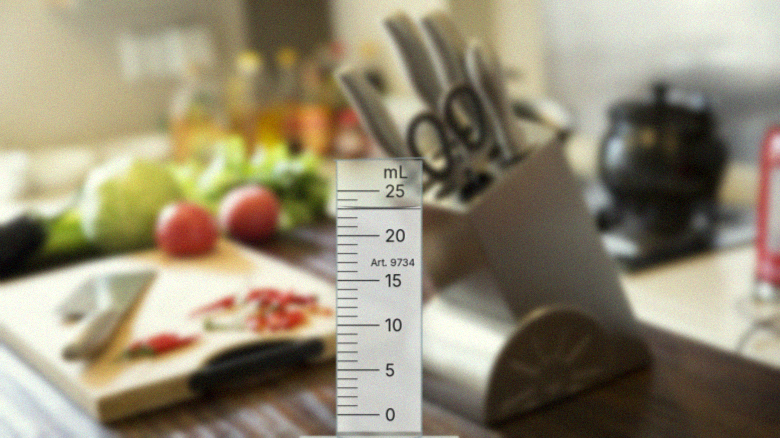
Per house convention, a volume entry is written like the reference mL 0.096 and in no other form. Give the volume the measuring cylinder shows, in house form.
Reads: mL 23
